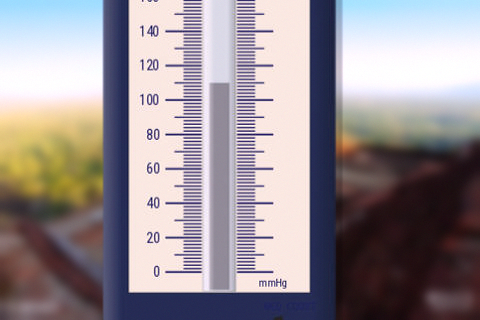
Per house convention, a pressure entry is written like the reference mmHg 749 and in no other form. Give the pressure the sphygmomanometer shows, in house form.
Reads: mmHg 110
